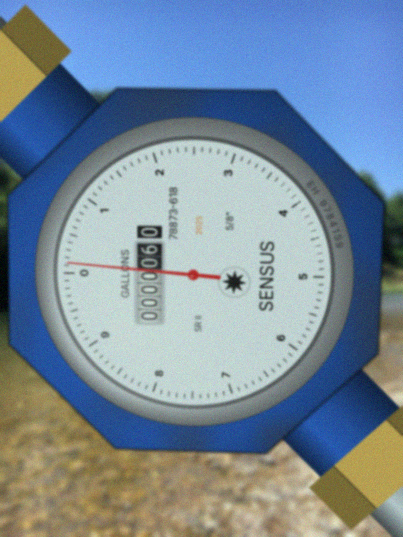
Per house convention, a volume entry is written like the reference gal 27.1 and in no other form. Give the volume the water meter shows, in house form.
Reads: gal 60.1
